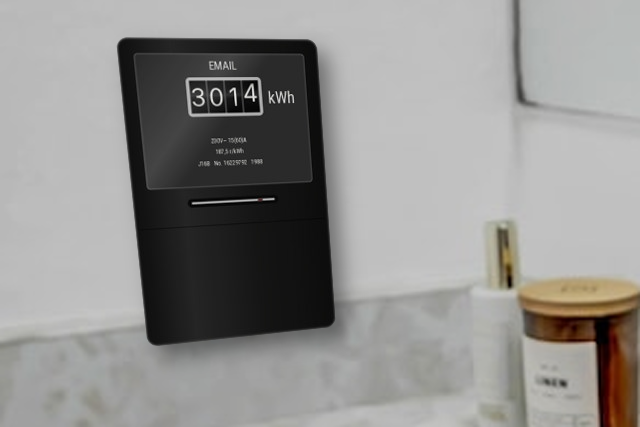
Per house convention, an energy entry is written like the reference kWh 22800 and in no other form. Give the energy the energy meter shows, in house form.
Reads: kWh 3014
